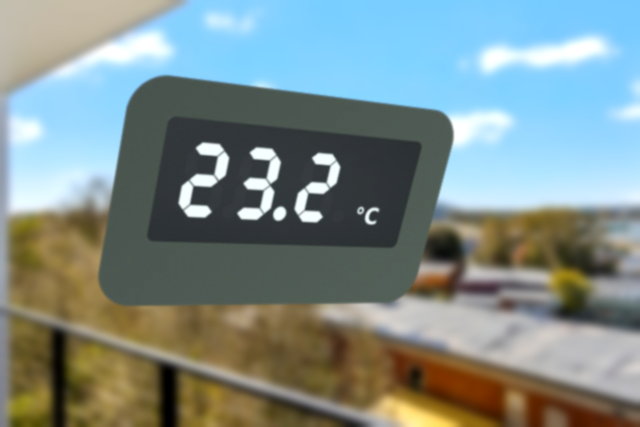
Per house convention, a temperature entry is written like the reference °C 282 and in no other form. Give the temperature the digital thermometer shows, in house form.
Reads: °C 23.2
